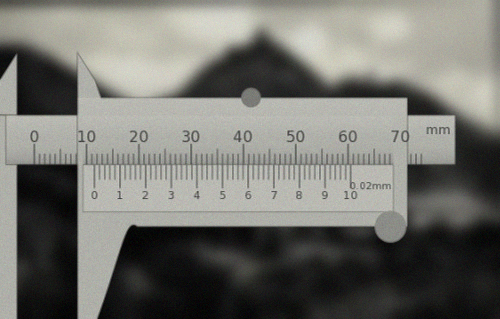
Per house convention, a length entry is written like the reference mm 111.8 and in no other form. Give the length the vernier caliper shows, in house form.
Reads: mm 11.5
